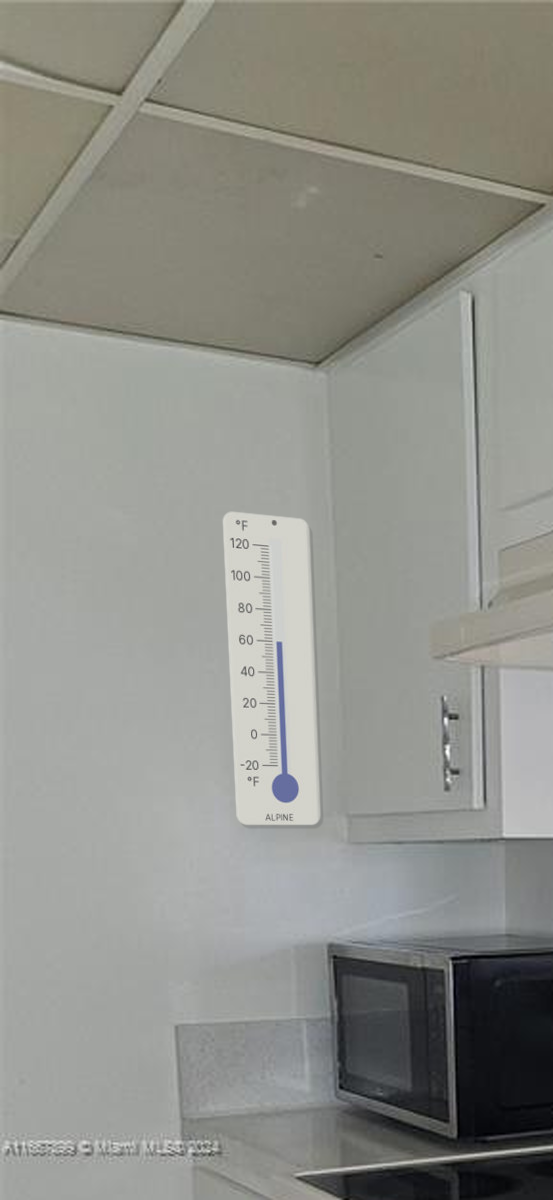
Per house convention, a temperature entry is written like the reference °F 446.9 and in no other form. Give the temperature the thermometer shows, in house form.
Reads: °F 60
